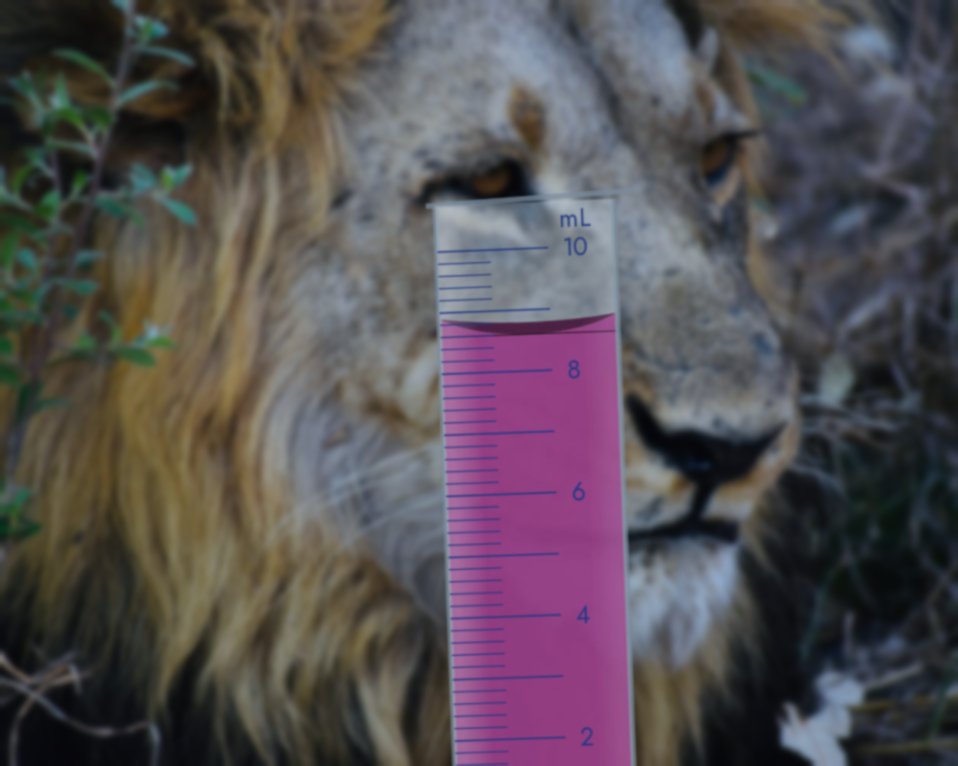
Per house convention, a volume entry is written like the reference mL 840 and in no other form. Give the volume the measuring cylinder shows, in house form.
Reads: mL 8.6
